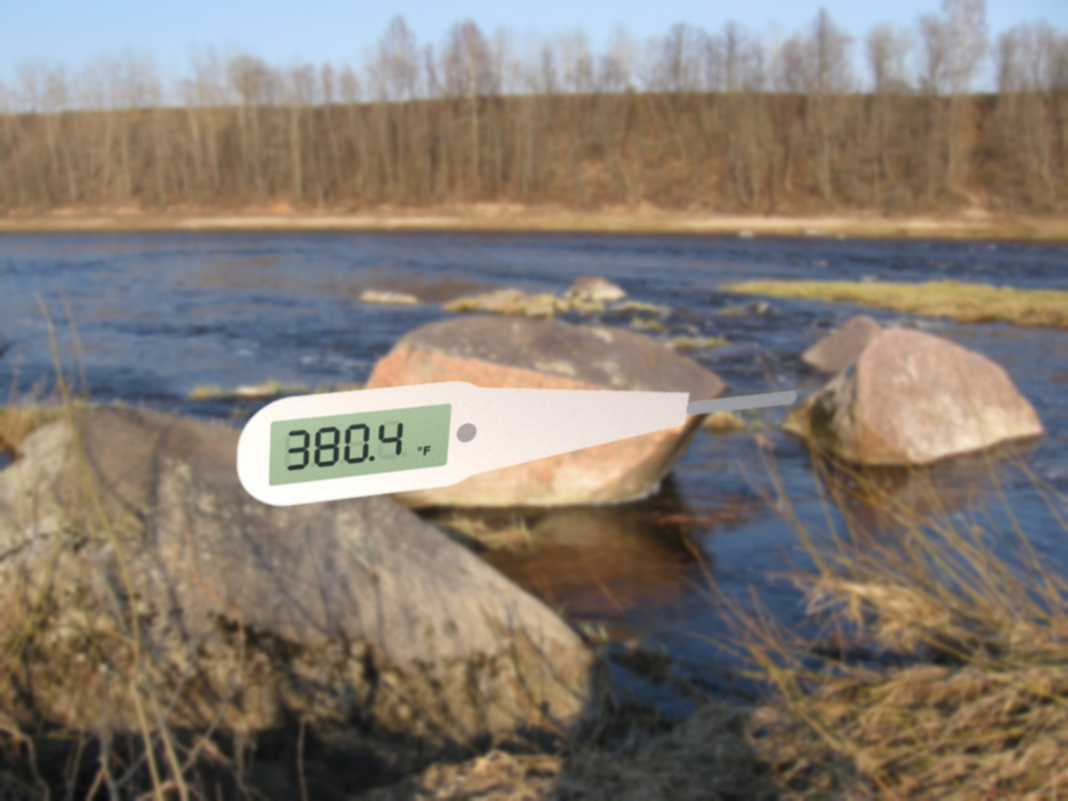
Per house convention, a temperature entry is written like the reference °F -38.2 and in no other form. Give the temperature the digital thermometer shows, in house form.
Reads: °F 380.4
